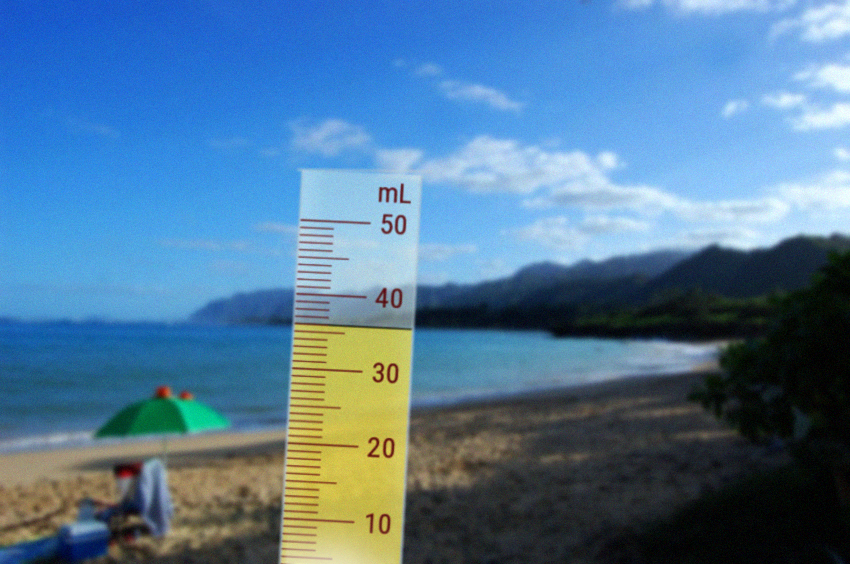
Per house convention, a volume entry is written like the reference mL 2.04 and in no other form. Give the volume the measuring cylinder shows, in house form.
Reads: mL 36
